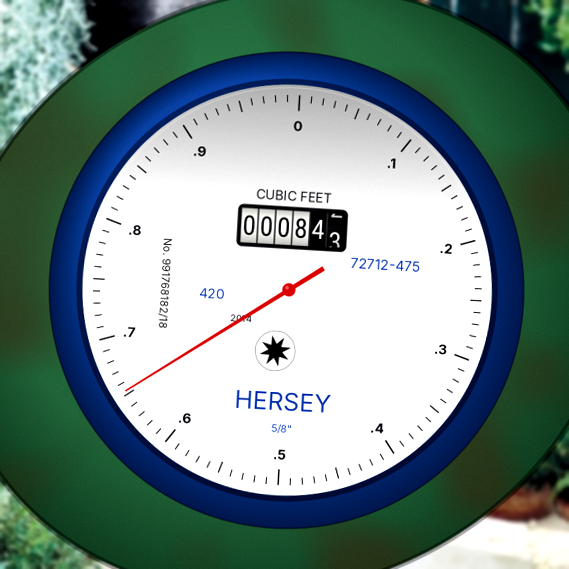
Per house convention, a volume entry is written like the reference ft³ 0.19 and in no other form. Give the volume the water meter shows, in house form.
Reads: ft³ 842.65
